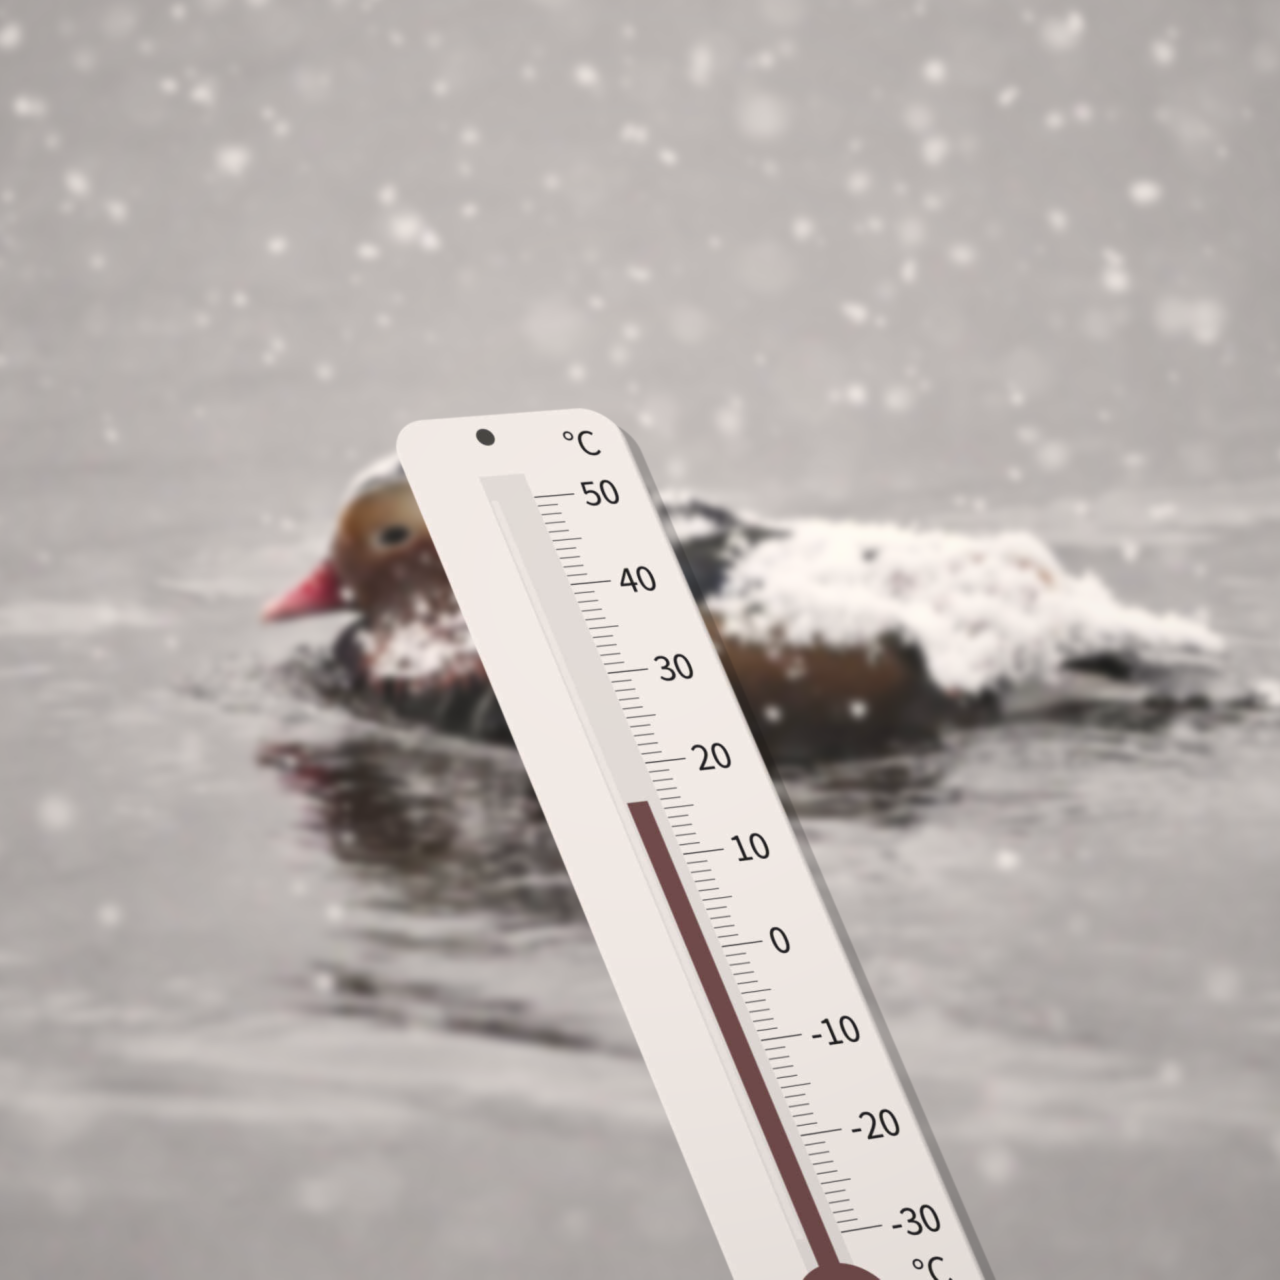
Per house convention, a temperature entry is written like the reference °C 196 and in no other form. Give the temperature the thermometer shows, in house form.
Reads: °C 16
